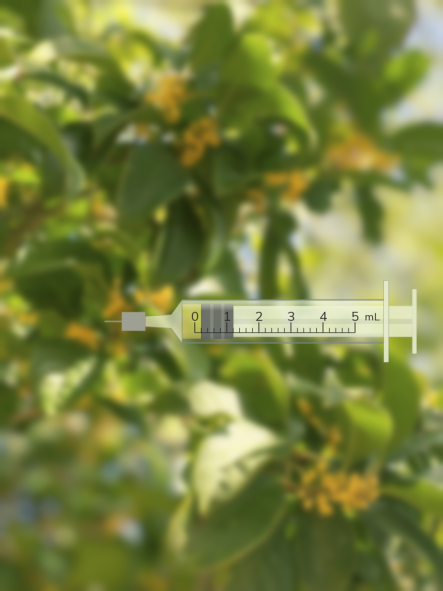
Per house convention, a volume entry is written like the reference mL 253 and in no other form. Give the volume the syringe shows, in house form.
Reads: mL 0.2
